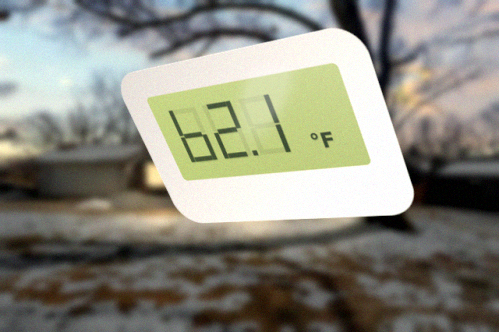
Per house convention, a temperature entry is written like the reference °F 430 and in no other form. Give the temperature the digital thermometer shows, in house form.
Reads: °F 62.1
